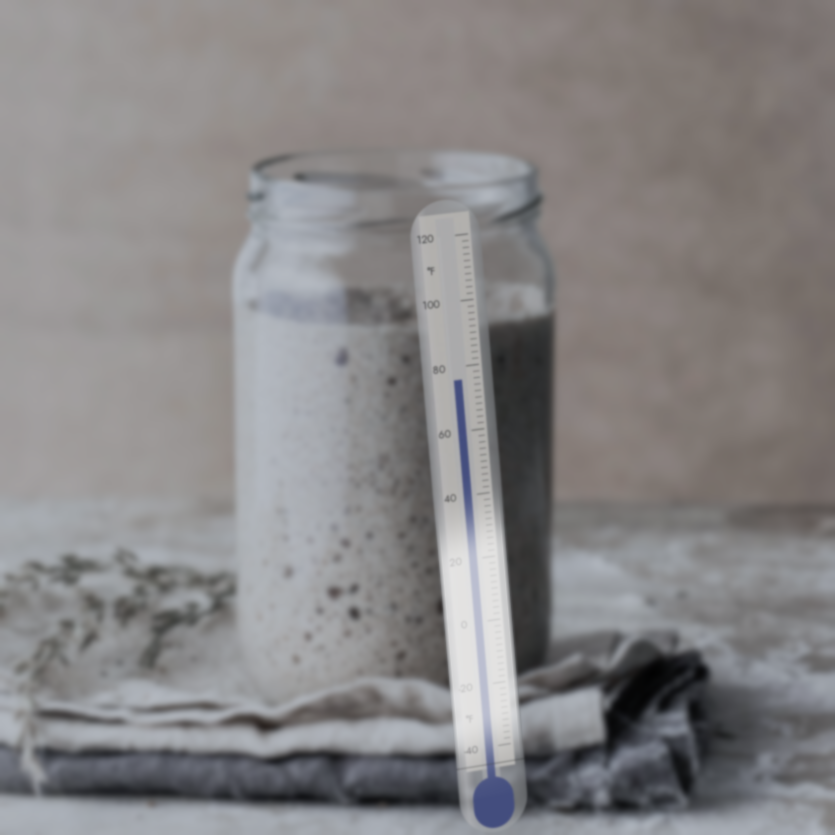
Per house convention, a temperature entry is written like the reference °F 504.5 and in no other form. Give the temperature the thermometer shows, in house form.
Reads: °F 76
